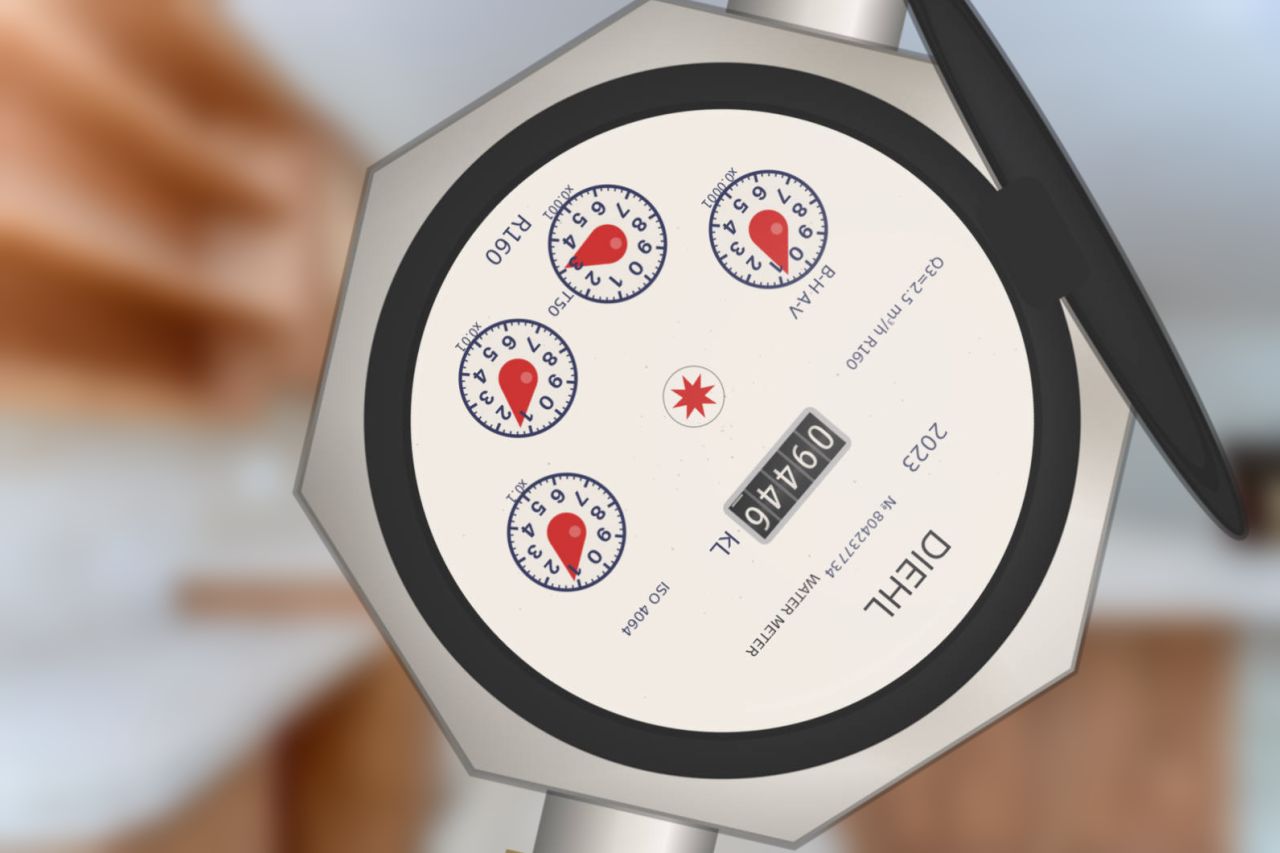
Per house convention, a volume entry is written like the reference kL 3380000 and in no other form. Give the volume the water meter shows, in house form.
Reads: kL 9446.1130
